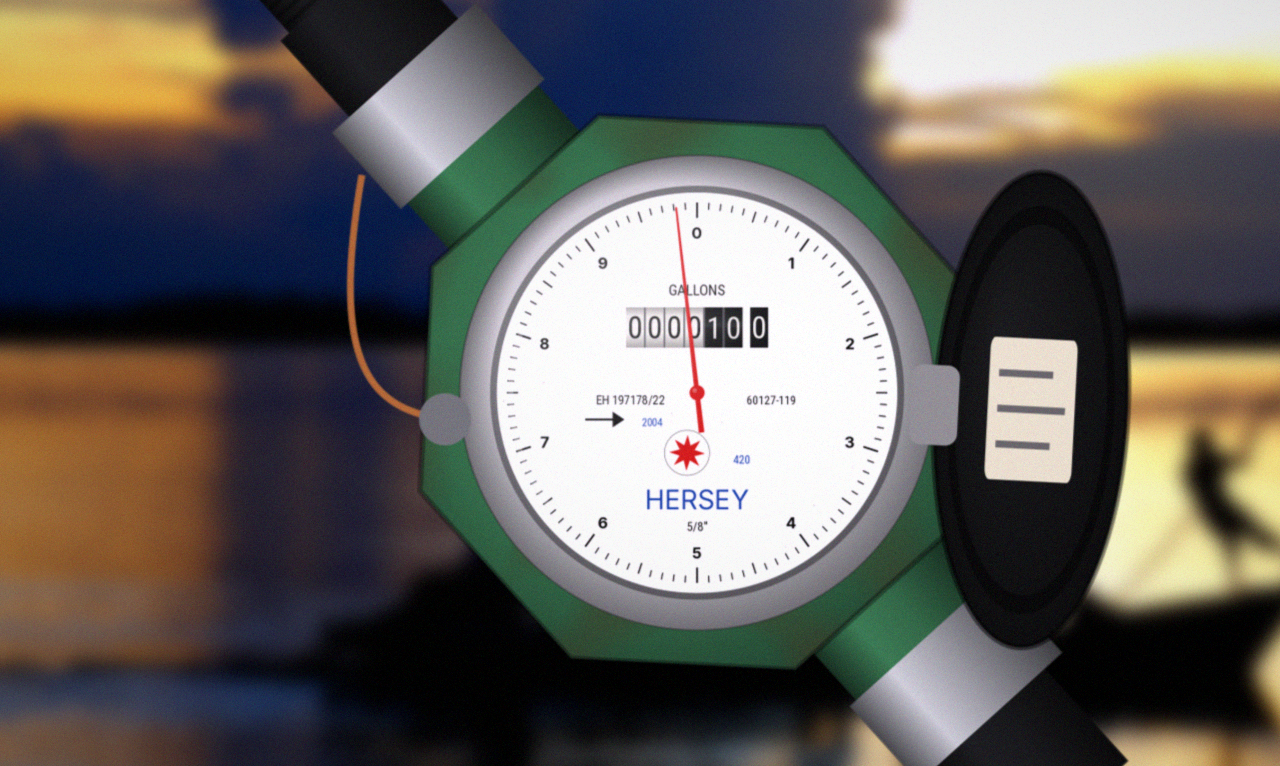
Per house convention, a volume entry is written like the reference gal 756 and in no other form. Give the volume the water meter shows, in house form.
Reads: gal 99.8
